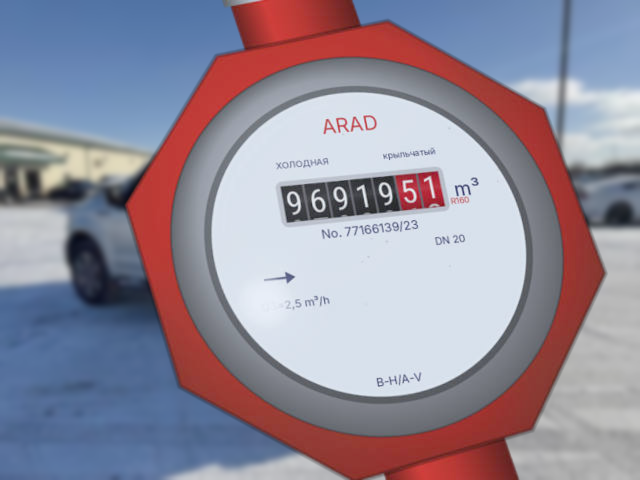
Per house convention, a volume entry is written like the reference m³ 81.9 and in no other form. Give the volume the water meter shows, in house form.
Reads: m³ 96919.51
